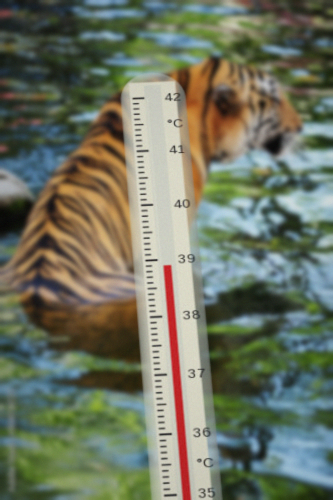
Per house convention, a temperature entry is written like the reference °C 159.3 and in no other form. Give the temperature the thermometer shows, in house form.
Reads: °C 38.9
